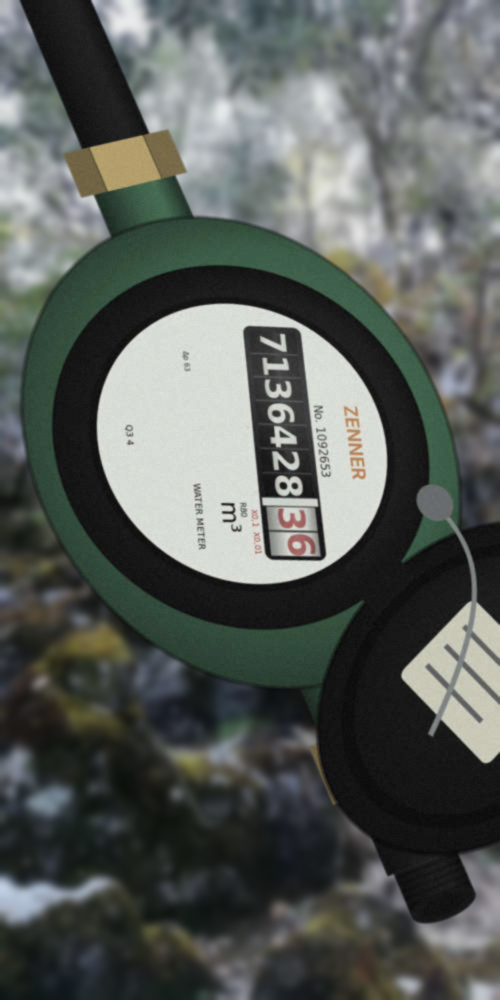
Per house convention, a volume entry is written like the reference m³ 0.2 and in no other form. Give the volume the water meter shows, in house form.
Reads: m³ 7136428.36
